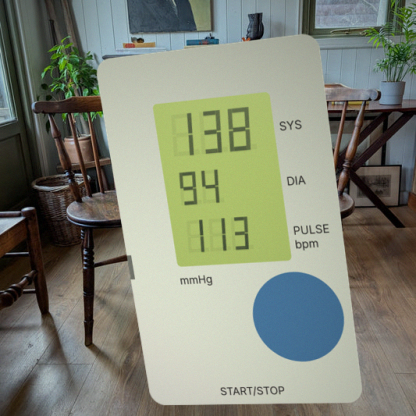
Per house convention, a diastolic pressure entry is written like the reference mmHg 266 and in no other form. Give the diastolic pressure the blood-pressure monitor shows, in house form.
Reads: mmHg 94
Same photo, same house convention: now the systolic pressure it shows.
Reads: mmHg 138
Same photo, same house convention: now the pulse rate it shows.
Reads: bpm 113
